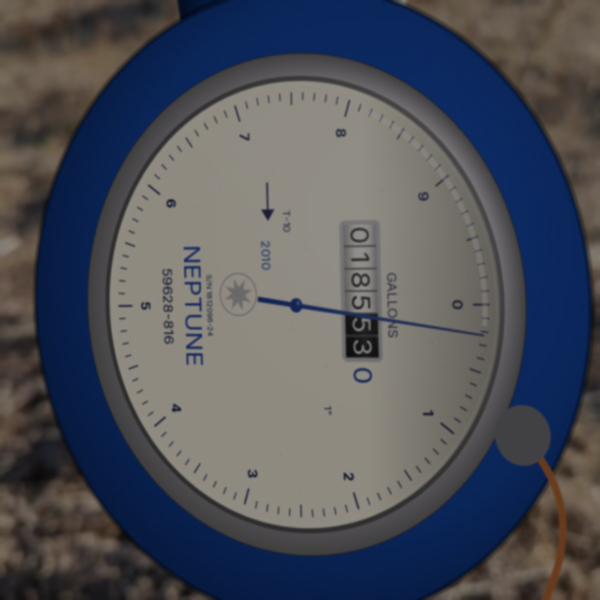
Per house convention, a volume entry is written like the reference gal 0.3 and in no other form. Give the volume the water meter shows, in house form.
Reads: gal 185530.2
